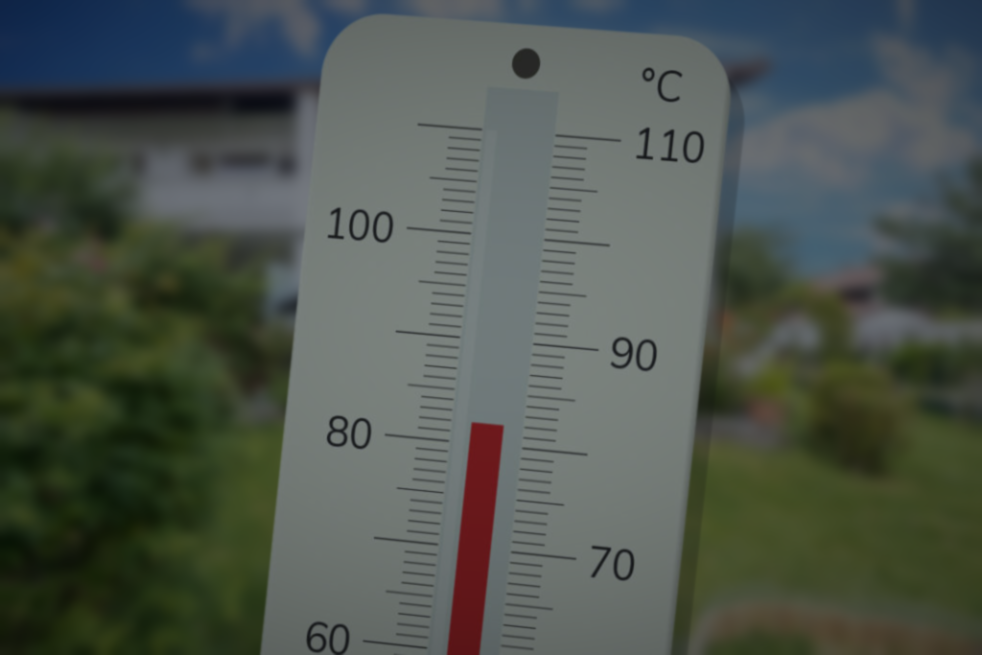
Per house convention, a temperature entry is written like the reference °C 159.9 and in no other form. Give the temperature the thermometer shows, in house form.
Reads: °C 82
